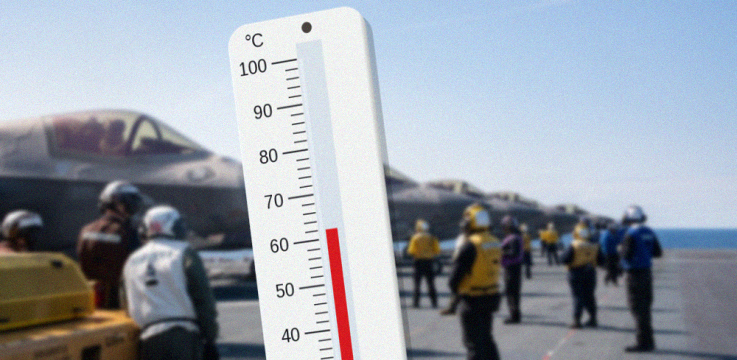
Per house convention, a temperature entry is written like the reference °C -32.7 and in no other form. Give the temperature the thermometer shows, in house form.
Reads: °C 62
